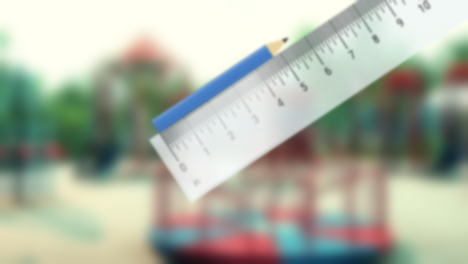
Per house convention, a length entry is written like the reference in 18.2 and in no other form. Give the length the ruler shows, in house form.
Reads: in 5.5
